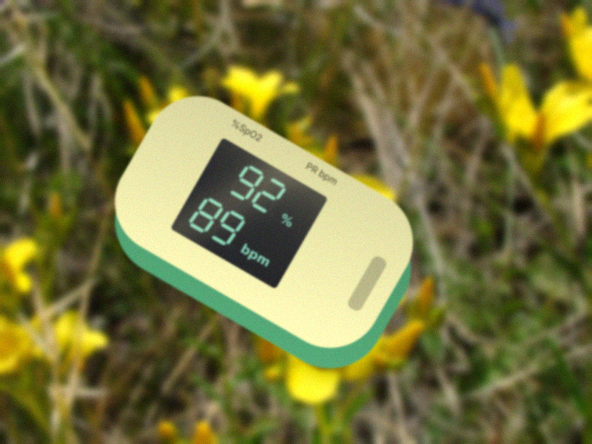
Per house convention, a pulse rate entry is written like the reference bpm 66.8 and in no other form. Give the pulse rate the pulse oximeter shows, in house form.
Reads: bpm 89
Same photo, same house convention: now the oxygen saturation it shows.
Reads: % 92
